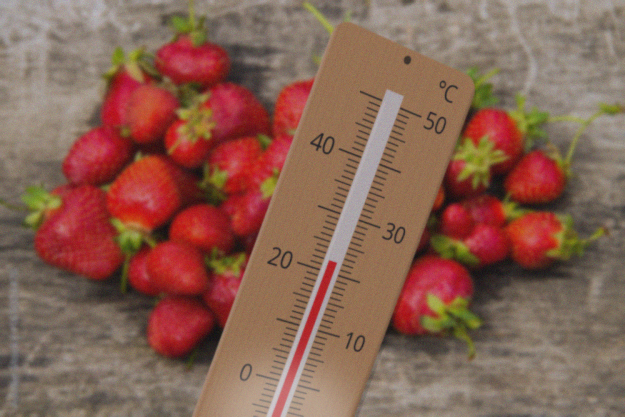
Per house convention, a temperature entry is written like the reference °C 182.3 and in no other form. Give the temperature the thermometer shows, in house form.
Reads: °C 22
